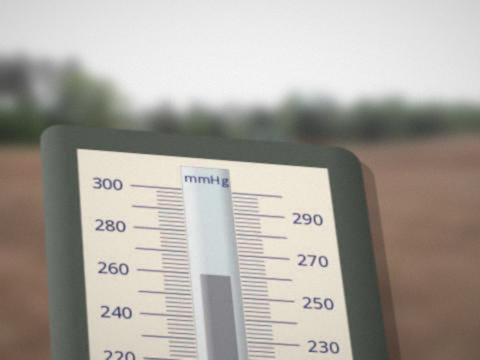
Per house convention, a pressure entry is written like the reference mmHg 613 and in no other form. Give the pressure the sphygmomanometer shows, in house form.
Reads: mmHg 260
